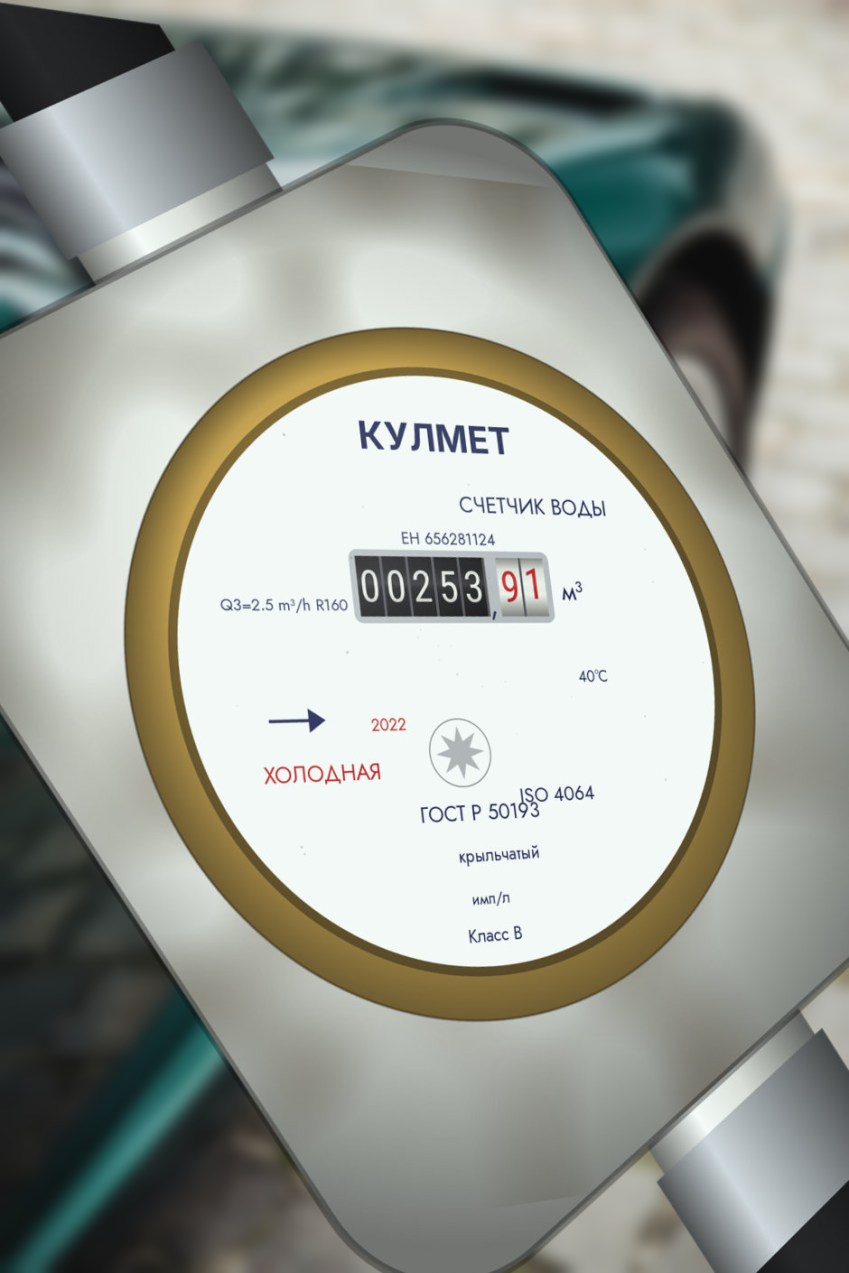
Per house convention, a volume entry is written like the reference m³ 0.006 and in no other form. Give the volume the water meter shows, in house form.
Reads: m³ 253.91
